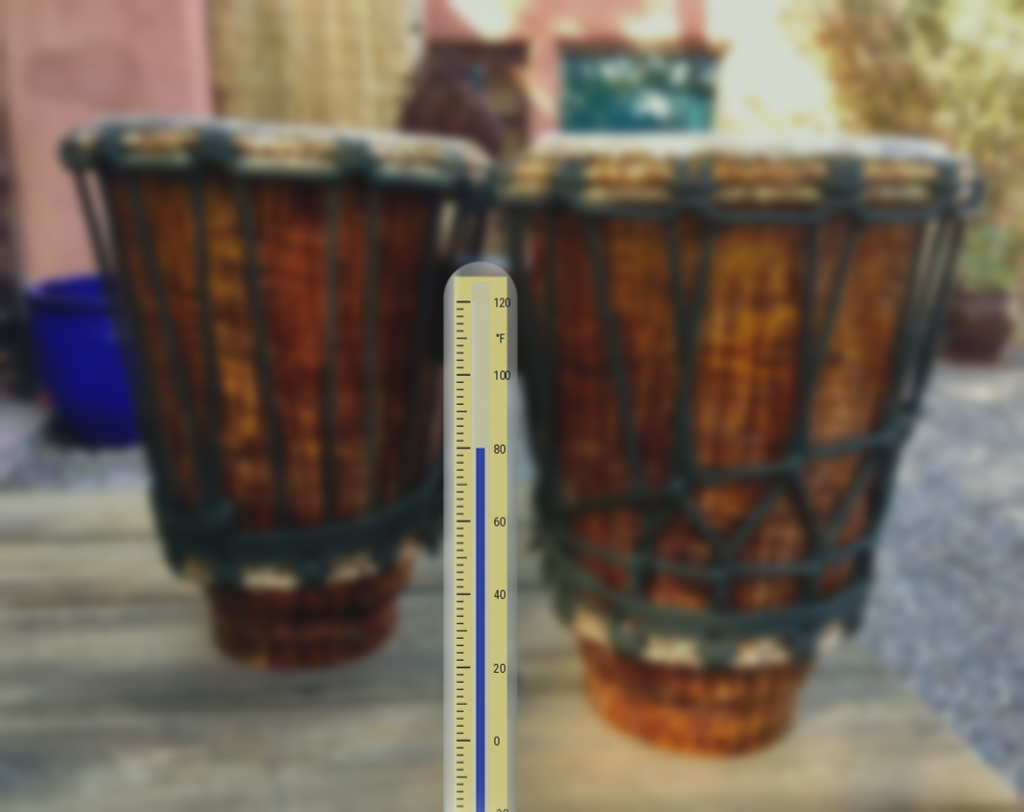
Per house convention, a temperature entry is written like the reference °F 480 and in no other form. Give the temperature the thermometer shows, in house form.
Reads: °F 80
